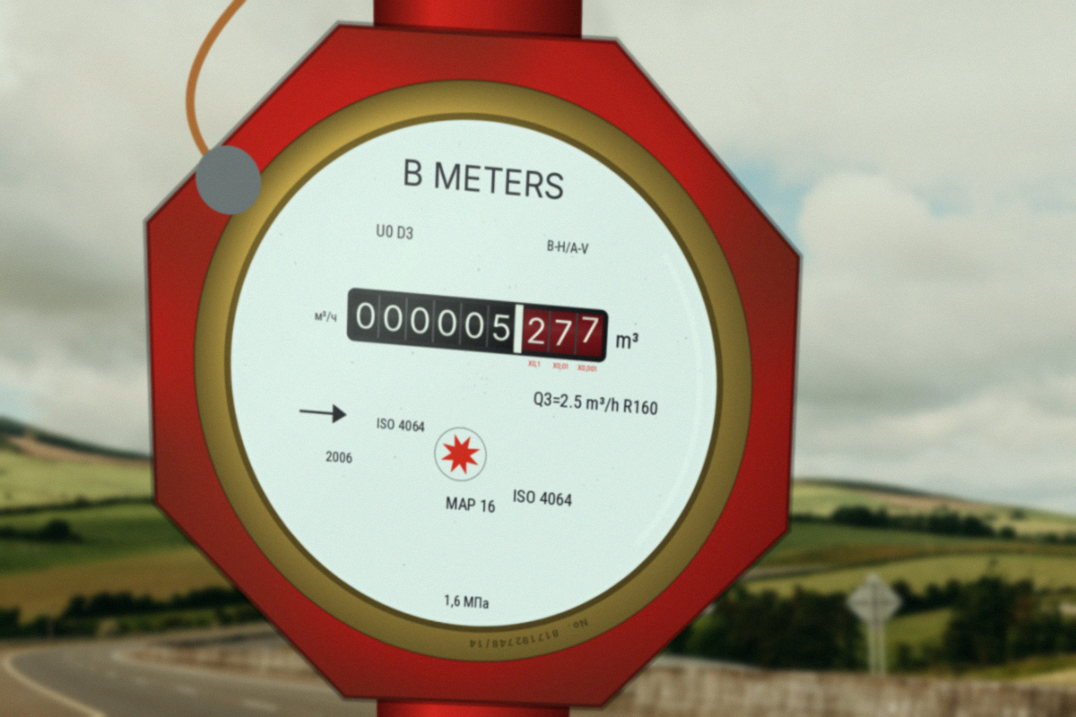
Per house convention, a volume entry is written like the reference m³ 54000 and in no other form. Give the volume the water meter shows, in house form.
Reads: m³ 5.277
